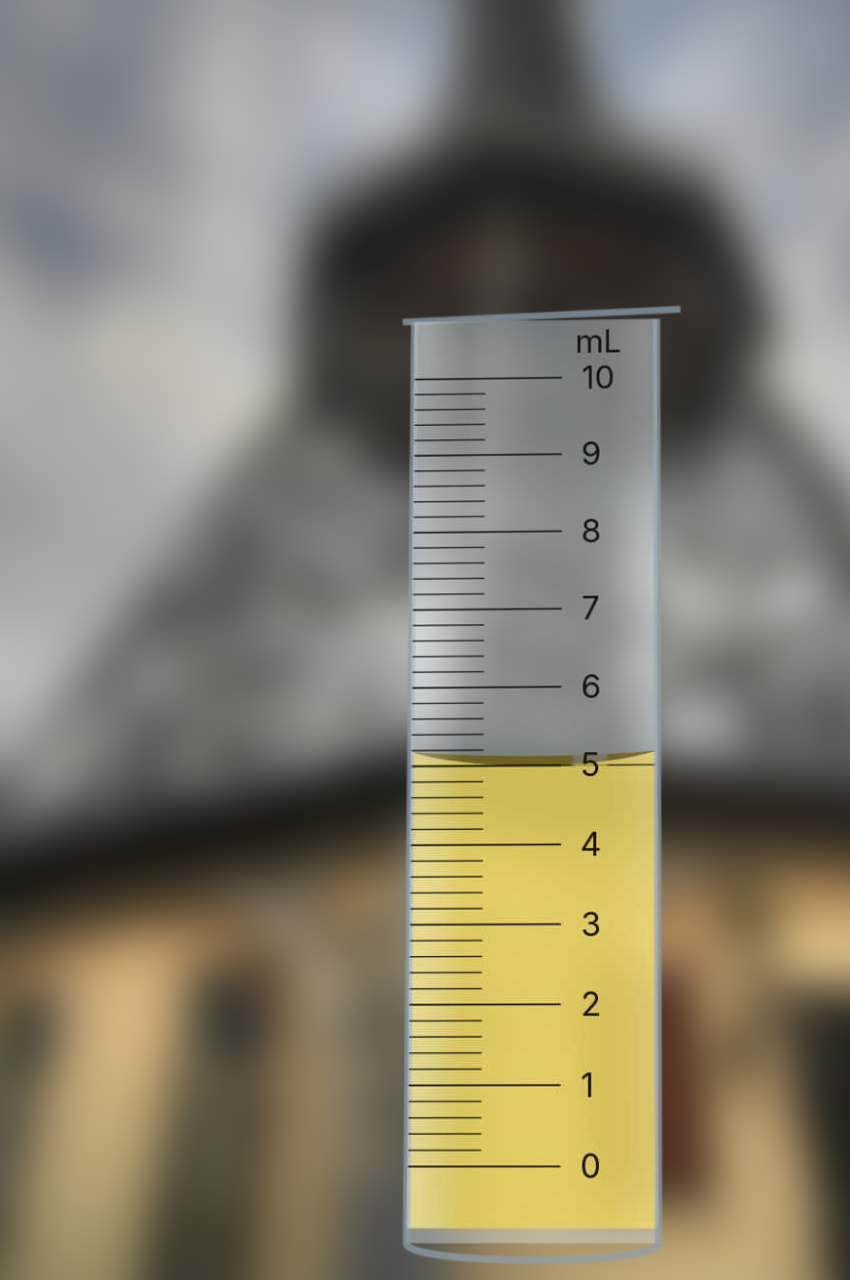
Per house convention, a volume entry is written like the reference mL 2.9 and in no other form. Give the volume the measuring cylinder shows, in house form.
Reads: mL 5
